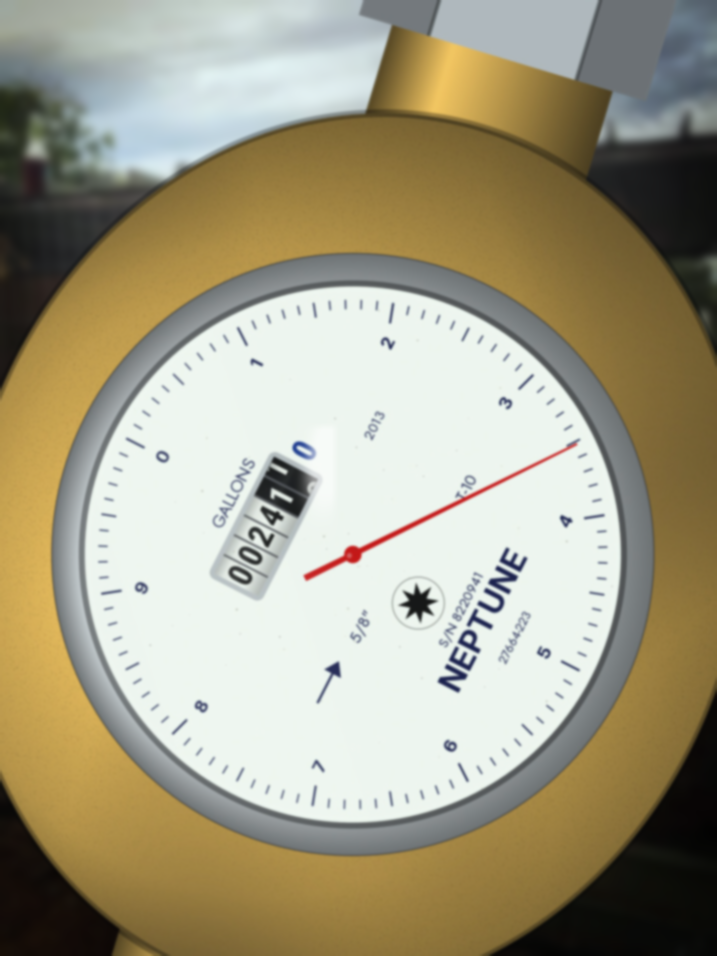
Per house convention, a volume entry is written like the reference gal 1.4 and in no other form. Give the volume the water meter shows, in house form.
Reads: gal 24113.5
